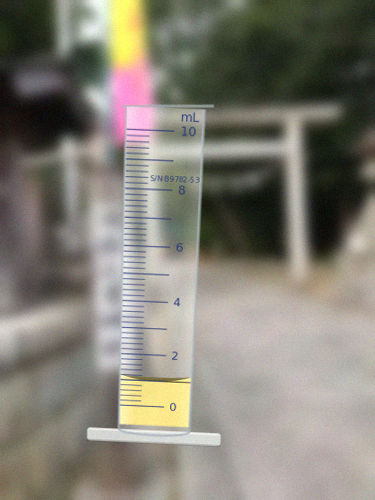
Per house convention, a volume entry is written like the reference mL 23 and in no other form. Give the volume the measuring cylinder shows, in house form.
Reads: mL 1
